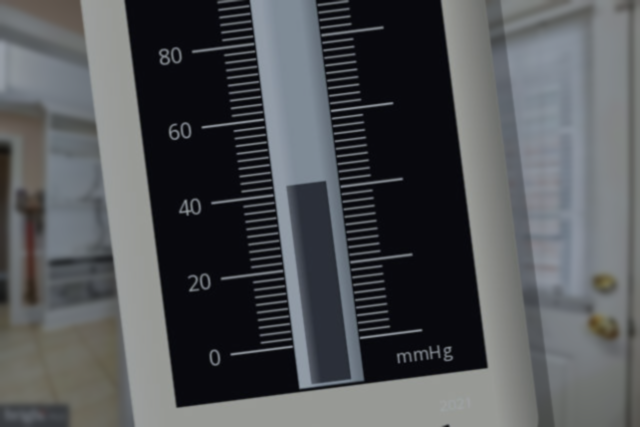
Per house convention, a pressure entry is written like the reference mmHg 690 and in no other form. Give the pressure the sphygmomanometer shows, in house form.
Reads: mmHg 42
